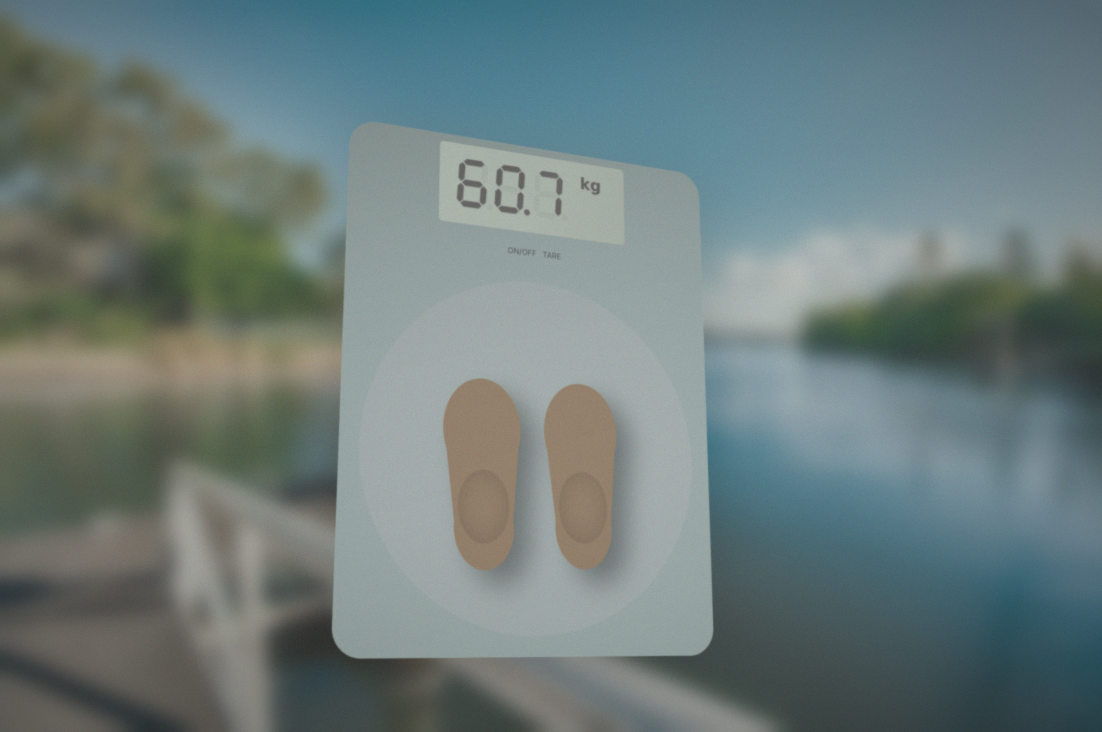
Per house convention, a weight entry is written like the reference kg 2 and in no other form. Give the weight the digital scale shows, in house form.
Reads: kg 60.7
